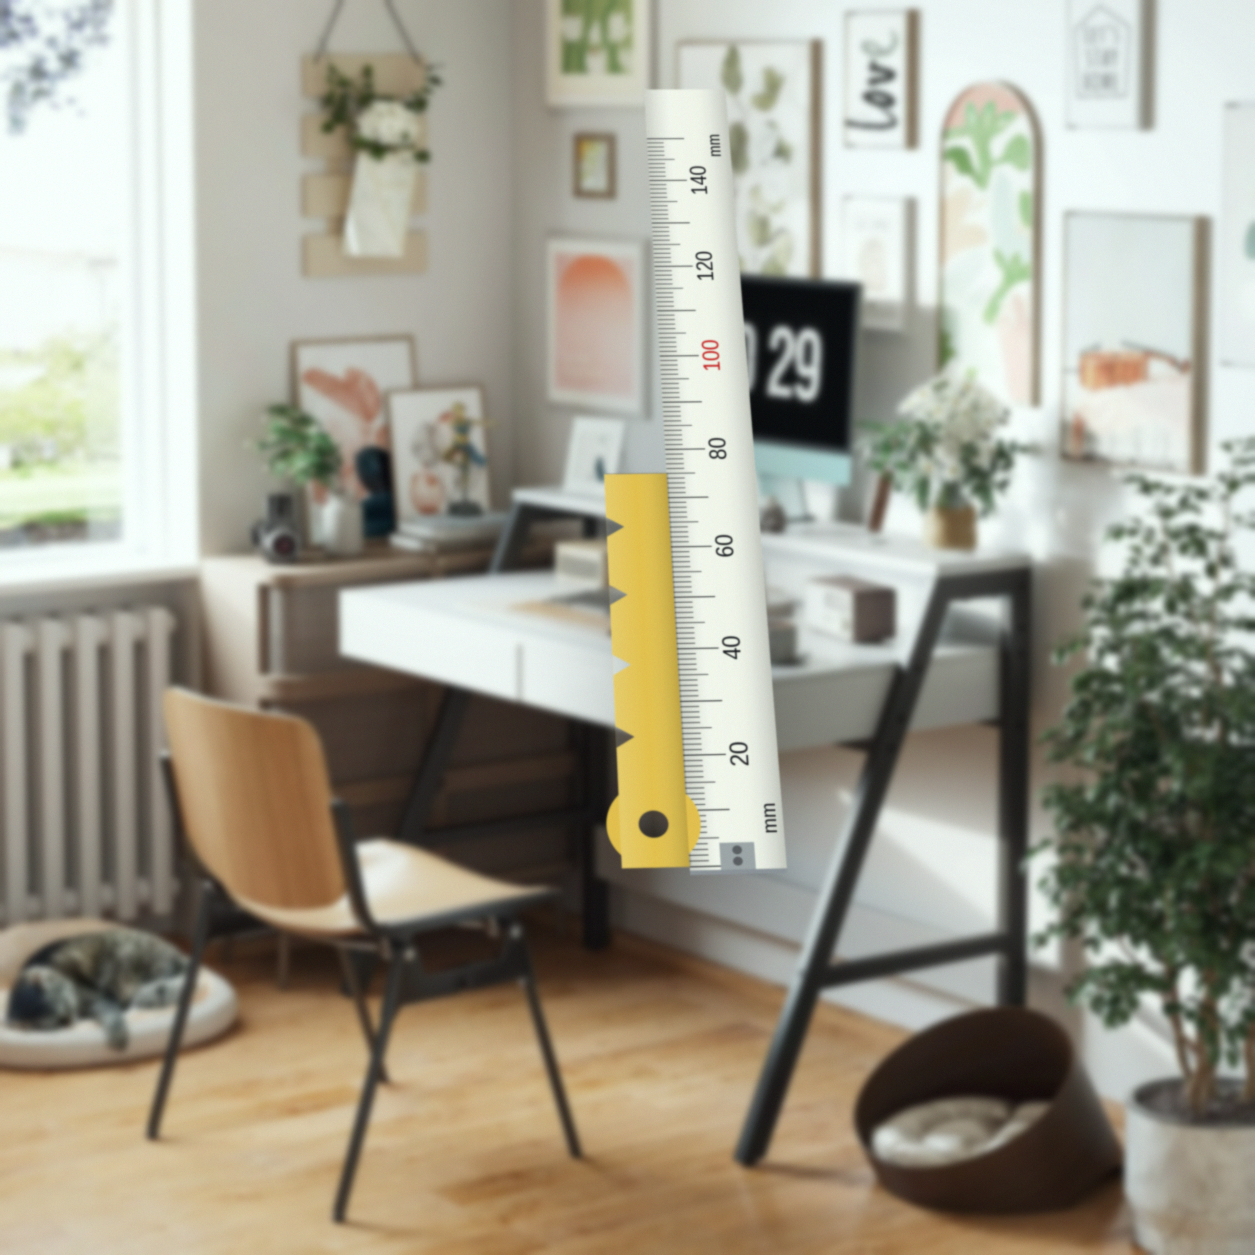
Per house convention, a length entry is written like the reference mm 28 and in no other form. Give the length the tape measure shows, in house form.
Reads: mm 75
